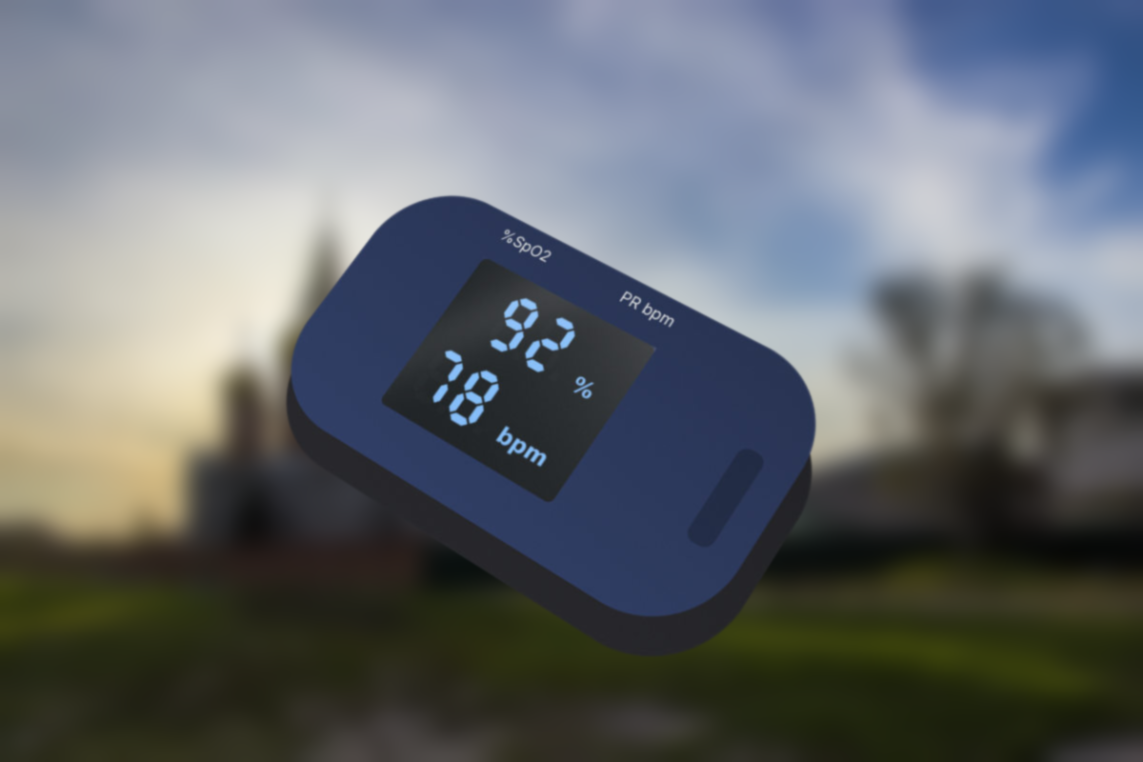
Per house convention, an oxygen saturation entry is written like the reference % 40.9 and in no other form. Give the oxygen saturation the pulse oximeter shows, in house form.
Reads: % 92
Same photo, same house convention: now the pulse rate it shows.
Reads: bpm 78
